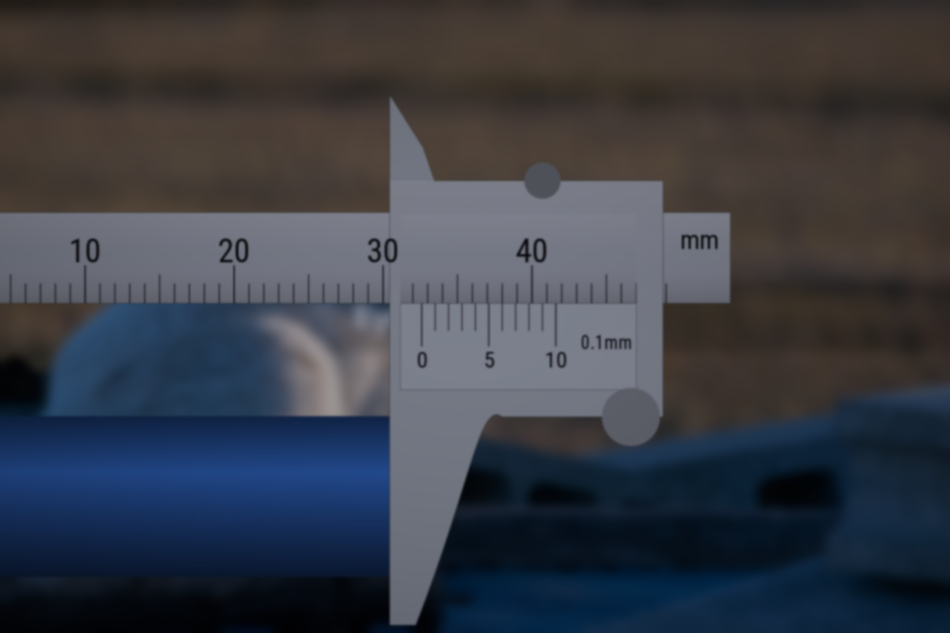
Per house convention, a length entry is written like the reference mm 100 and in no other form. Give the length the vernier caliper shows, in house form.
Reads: mm 32.6
